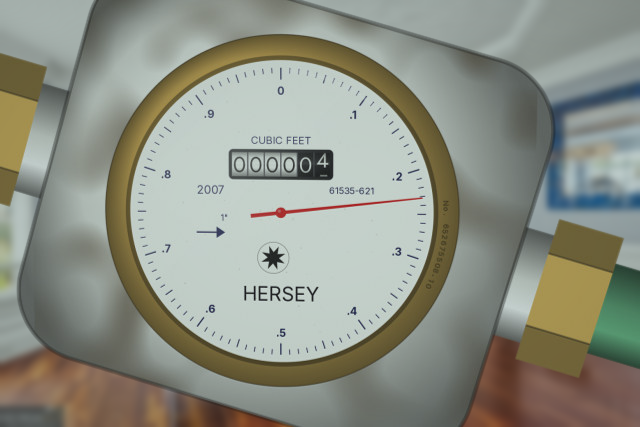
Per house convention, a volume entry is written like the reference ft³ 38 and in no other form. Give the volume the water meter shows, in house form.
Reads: ft³ 4.23
